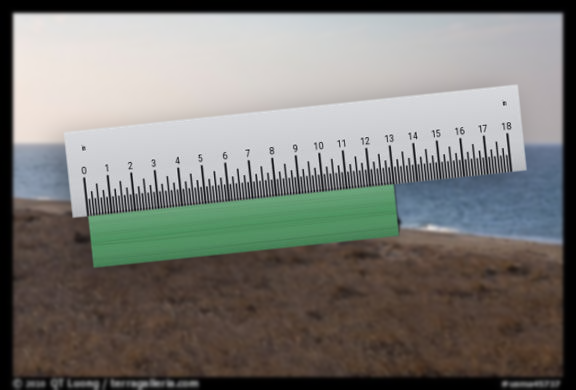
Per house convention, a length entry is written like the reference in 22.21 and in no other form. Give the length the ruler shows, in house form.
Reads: in 13
